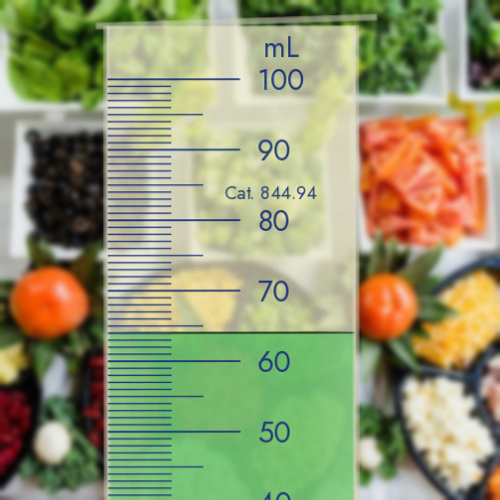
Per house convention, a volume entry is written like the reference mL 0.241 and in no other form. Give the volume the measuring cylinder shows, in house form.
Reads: mL 64
